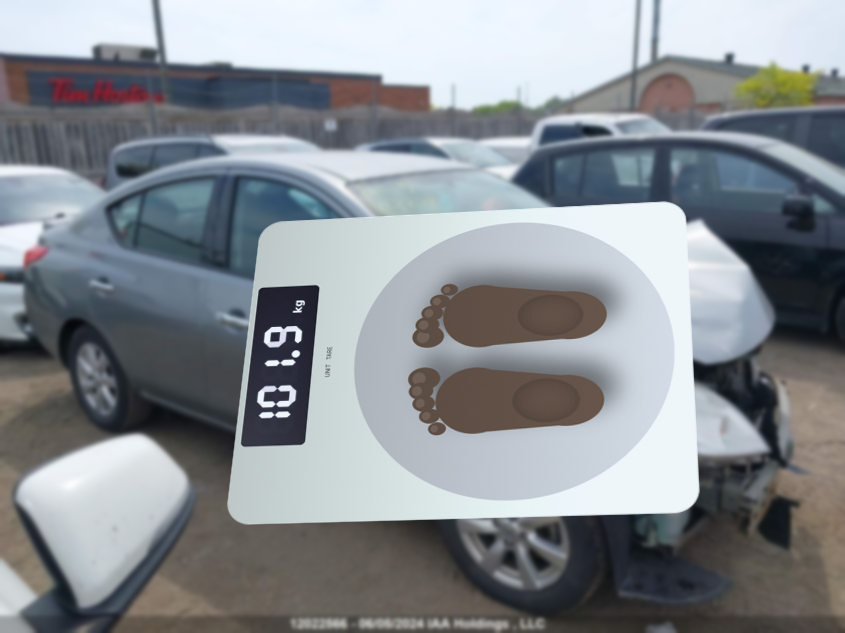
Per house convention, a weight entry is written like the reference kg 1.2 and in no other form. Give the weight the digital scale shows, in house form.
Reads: kg 101.9
